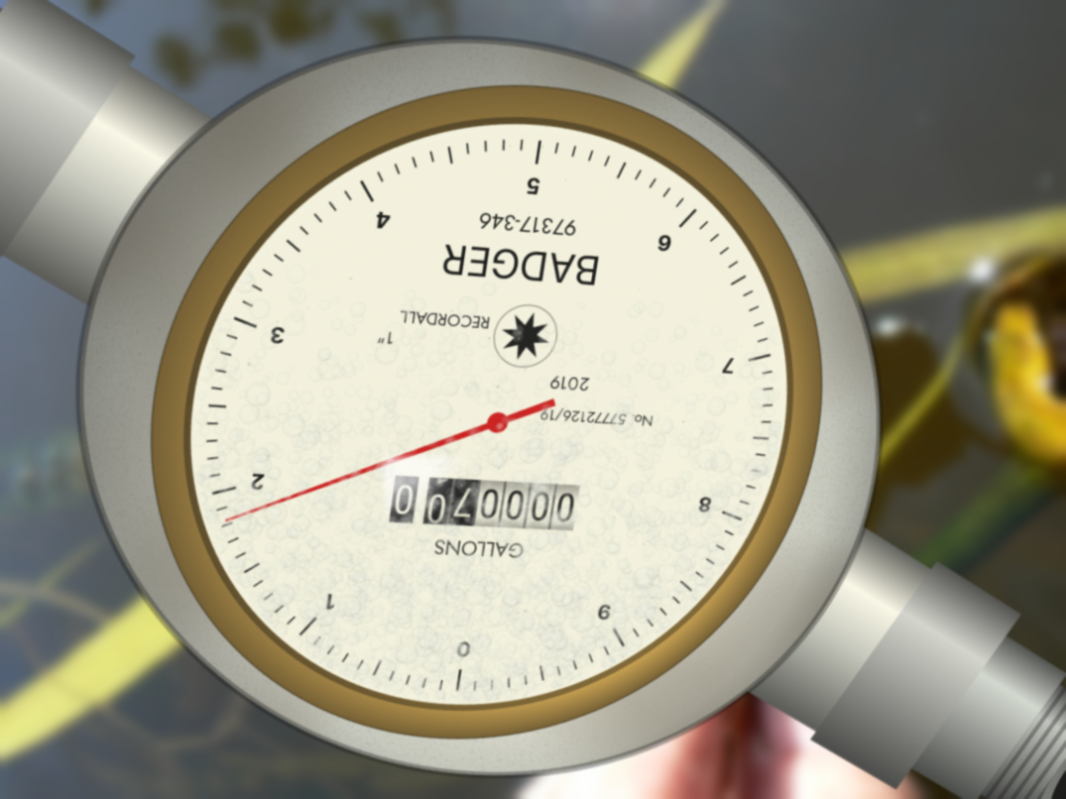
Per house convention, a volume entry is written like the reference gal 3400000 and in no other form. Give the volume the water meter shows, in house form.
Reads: gal 701.8
